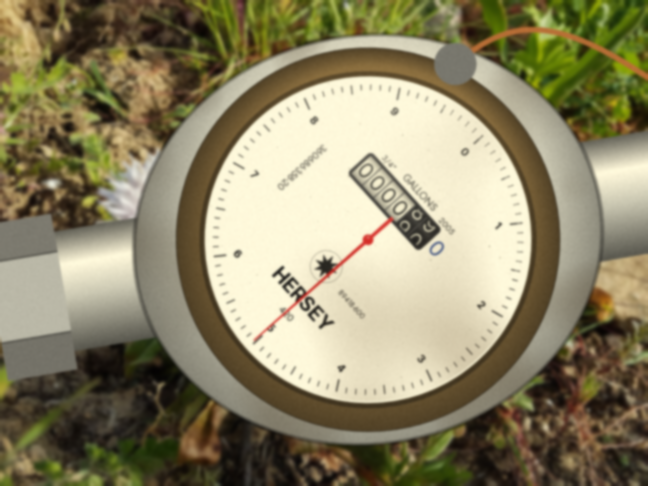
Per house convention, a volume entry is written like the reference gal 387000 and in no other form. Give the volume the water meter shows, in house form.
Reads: gal 895.0
